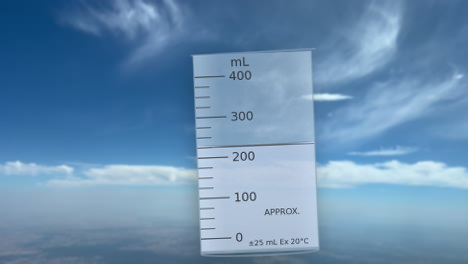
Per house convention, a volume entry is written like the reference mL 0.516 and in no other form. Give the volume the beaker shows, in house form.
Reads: mL 225
